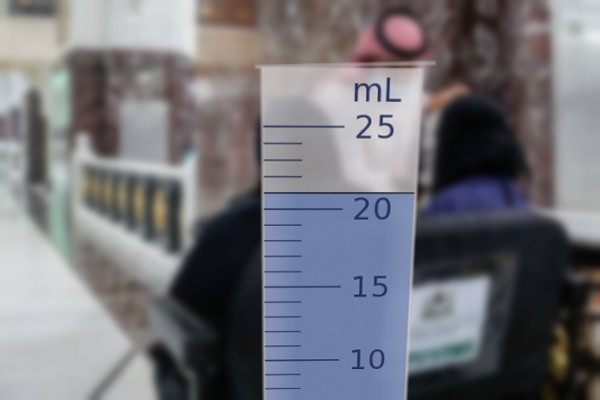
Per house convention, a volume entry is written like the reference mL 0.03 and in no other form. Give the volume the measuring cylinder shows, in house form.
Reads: mL 21
